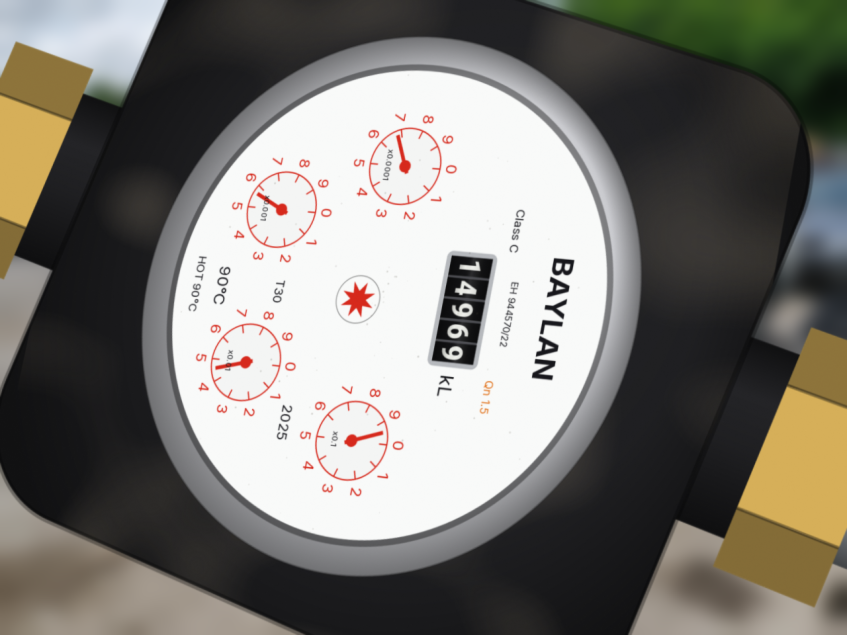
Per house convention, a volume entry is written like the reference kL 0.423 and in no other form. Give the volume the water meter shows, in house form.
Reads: kL 14968.9456
